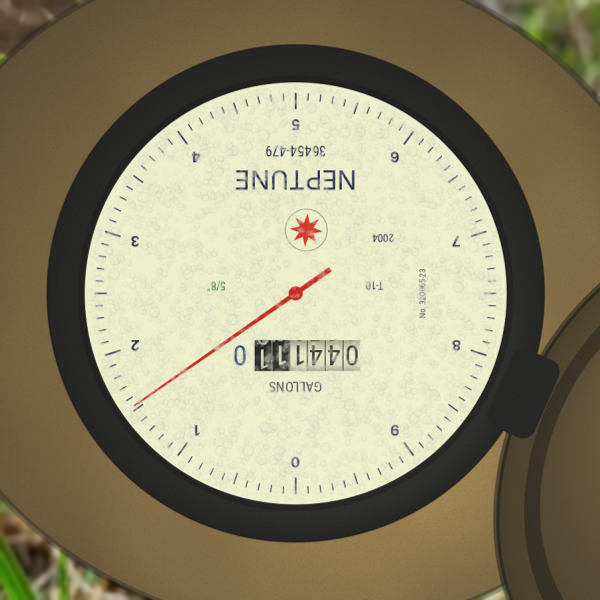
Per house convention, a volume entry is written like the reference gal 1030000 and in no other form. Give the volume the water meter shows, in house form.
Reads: gal 441111.5
